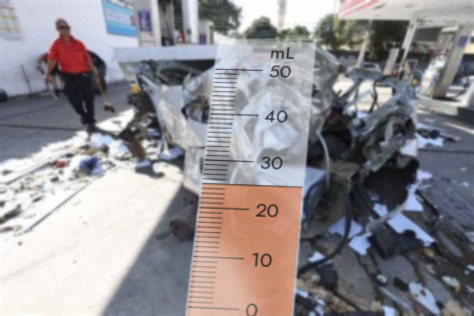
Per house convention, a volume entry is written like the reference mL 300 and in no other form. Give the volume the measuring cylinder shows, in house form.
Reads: mL 25
